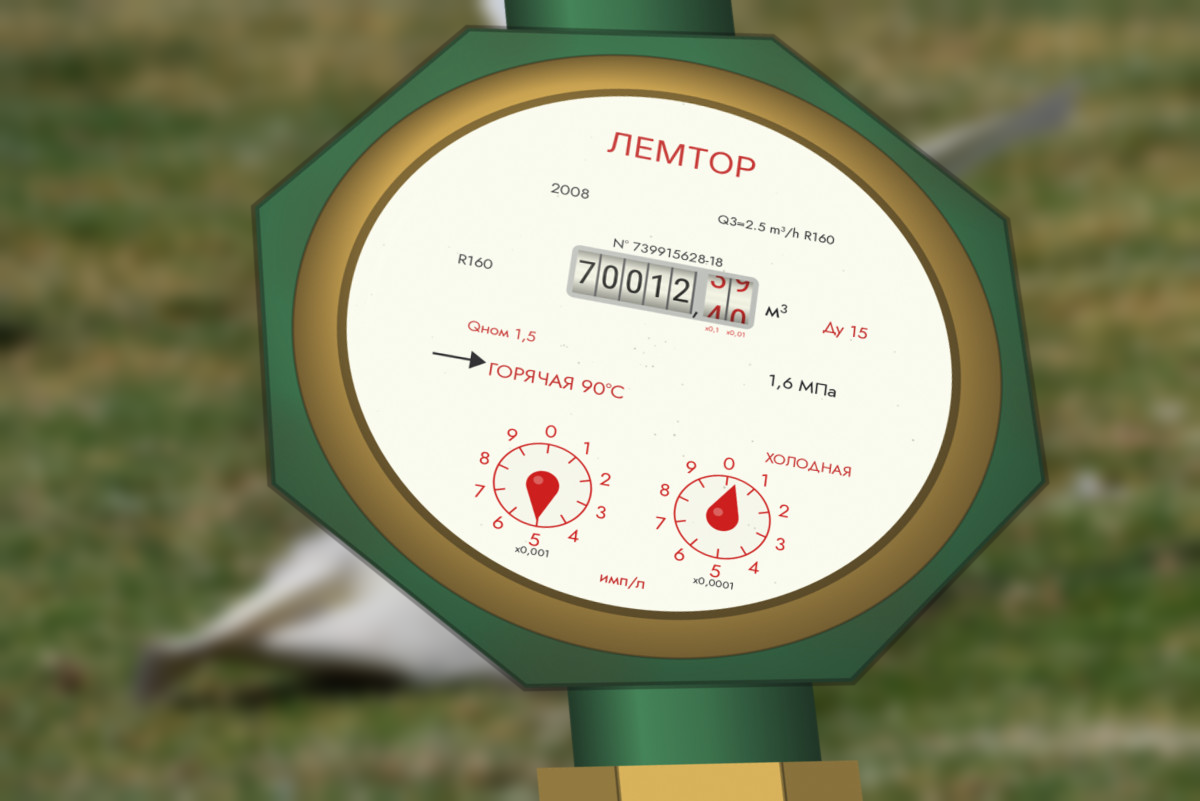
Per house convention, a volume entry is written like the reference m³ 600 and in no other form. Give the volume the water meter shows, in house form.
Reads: m³ 70012.3950
